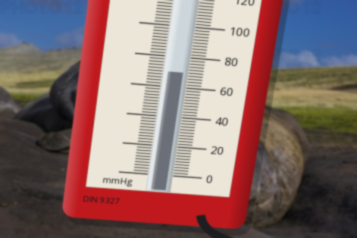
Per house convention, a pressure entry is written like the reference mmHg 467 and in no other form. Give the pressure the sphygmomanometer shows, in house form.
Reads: mmHg 70
